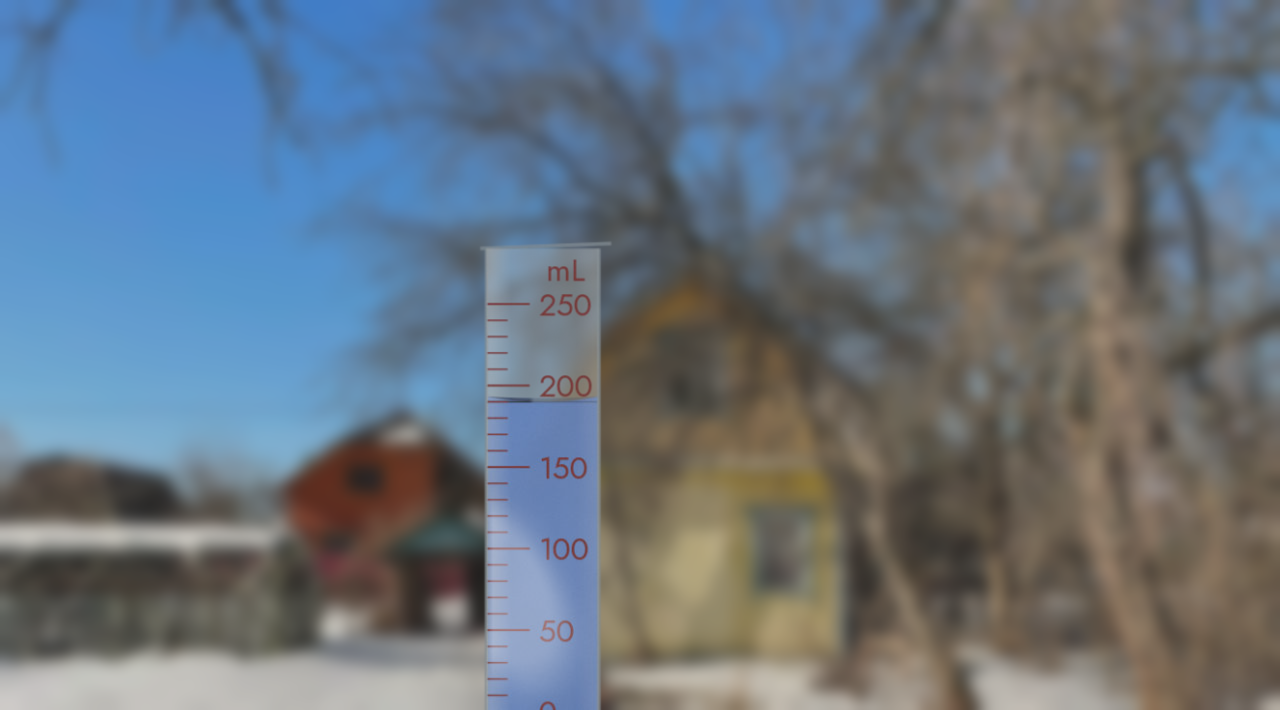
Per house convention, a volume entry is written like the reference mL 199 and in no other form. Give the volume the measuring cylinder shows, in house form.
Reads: mL 190
